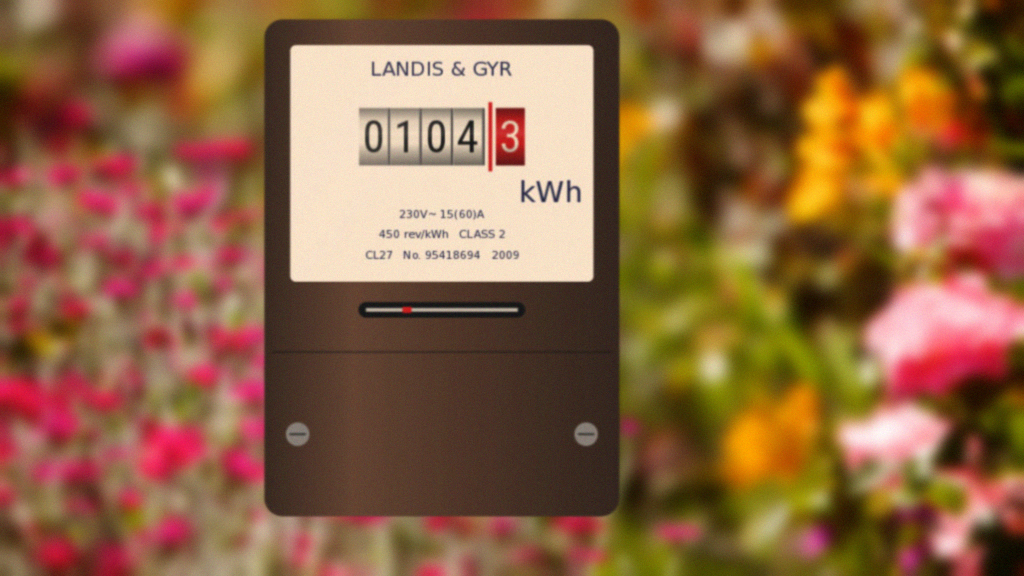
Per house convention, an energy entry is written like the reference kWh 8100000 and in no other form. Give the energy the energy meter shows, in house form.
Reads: kWh 104.3
